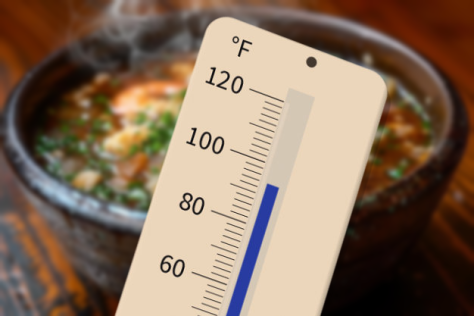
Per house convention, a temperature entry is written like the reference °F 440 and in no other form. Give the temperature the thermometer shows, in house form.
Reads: °F 94
